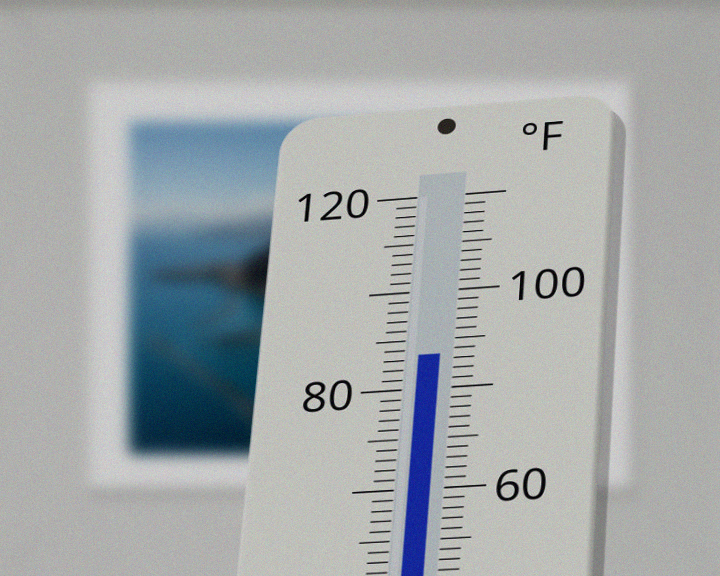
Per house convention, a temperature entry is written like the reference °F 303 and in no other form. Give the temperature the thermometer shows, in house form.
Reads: °F 87
